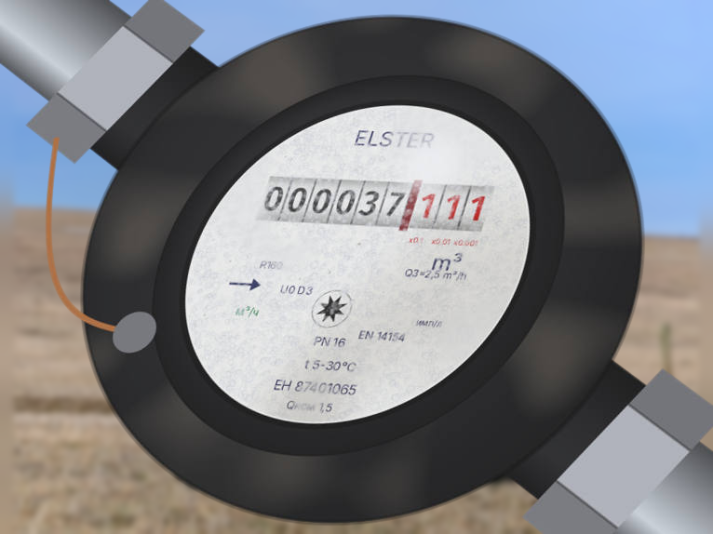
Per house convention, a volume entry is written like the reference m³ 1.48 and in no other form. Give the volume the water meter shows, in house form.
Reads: m³ 37.111
